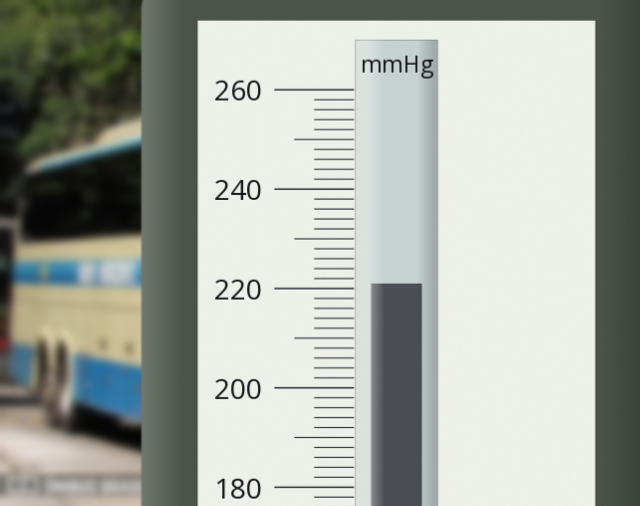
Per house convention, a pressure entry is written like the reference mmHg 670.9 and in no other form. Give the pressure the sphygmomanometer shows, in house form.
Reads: mmHg 221
